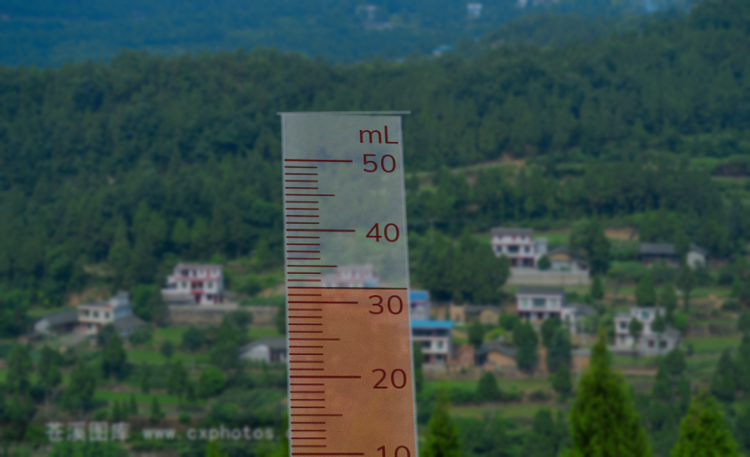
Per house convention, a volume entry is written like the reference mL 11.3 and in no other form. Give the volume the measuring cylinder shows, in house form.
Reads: mL 32
